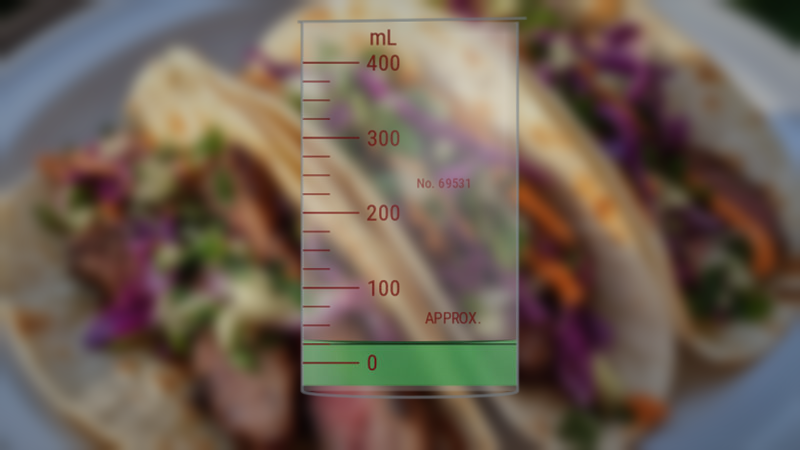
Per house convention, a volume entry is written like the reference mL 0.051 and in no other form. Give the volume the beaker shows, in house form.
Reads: mL 25
